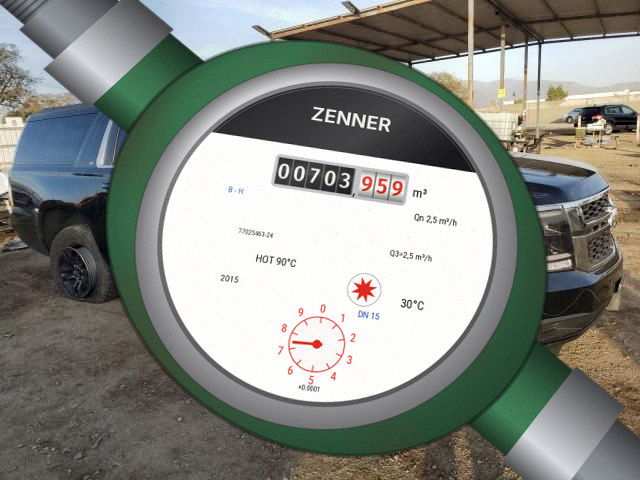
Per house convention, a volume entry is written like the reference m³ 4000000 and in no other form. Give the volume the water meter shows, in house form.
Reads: m³ 703.9597
